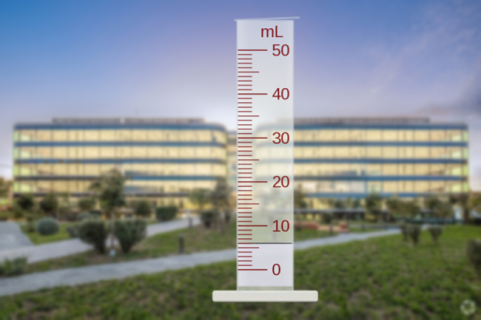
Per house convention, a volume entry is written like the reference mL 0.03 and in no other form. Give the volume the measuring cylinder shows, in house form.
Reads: mL 6
